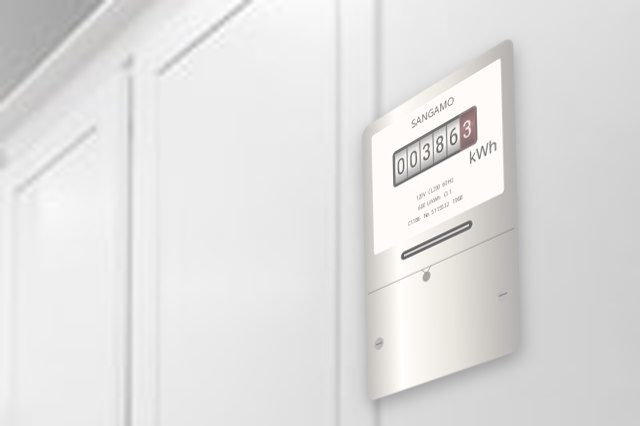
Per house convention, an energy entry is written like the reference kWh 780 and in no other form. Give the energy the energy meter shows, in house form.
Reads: kWh 386.3
